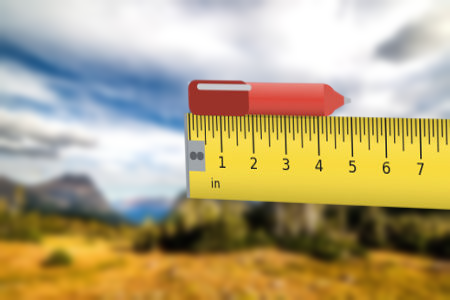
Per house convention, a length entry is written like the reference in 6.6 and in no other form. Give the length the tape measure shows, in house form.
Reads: in 5
